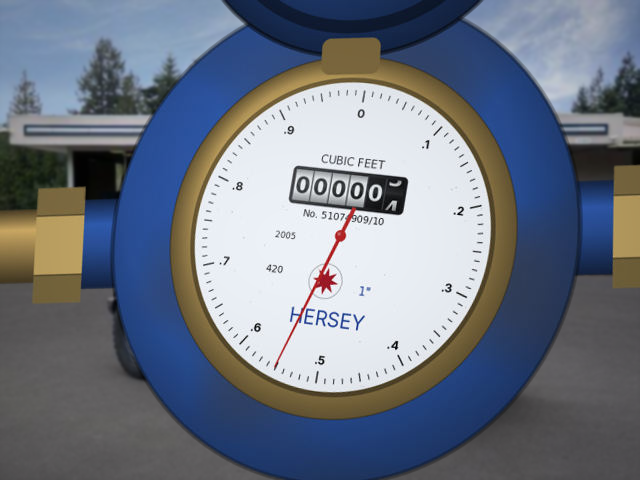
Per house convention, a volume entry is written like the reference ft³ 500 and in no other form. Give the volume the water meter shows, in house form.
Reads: ft³ 3.55
